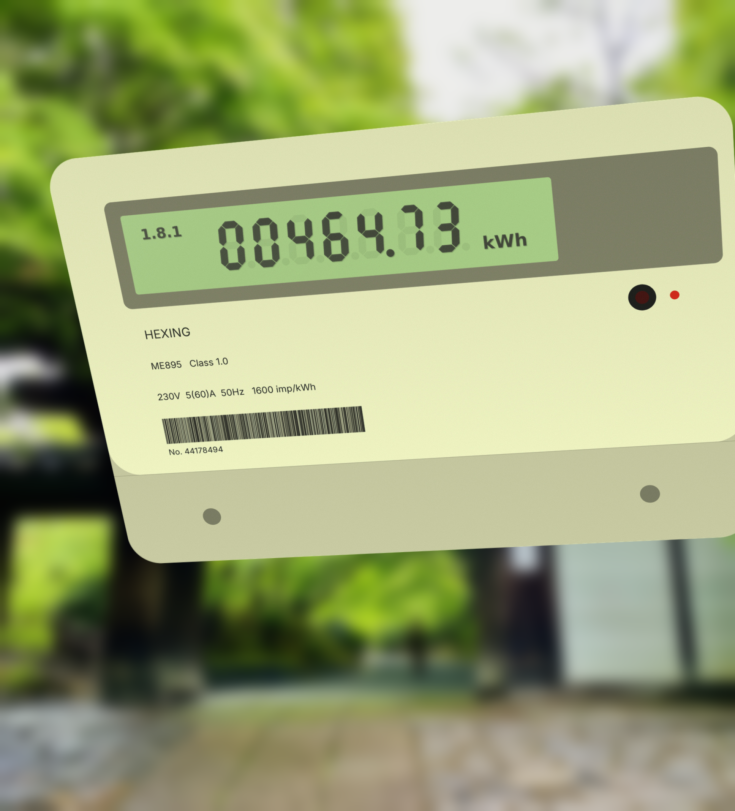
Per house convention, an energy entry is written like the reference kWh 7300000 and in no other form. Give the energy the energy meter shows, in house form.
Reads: kWh 464.73
